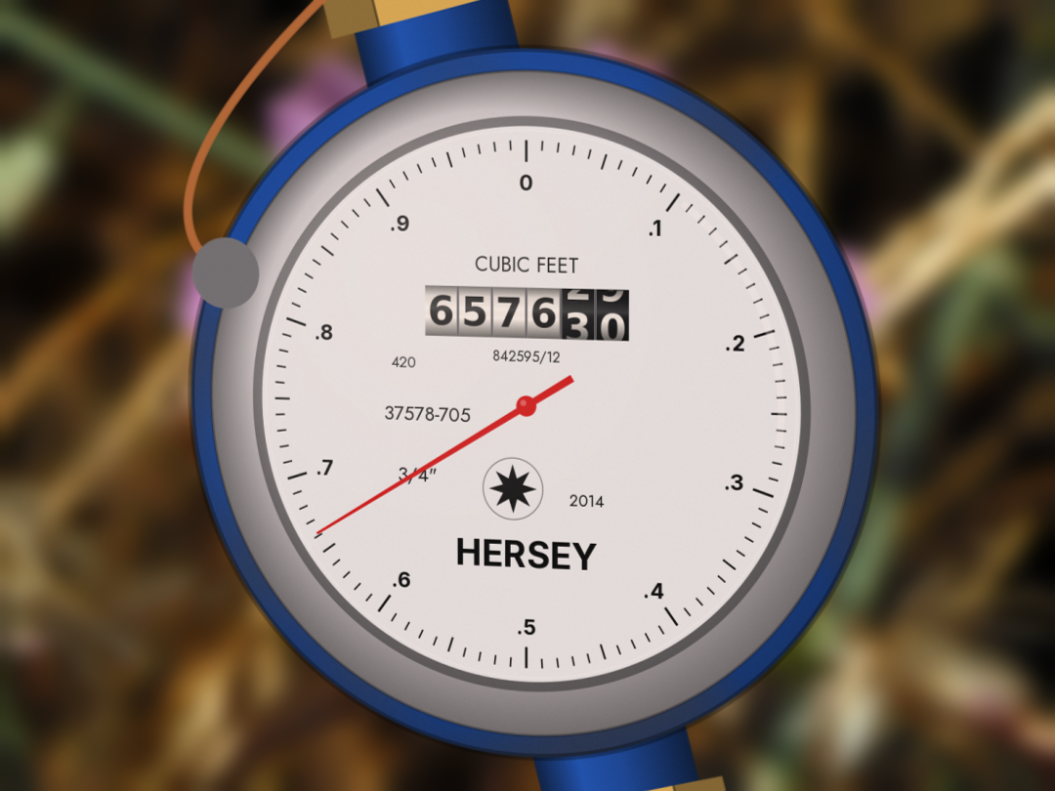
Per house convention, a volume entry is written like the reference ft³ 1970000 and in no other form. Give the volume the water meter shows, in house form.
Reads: ft³ 657629.66
